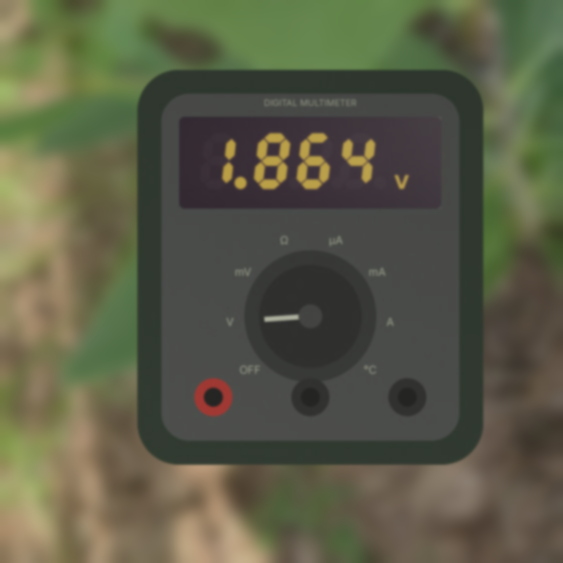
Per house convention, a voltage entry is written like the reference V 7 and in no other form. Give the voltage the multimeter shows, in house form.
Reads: V 1.864
